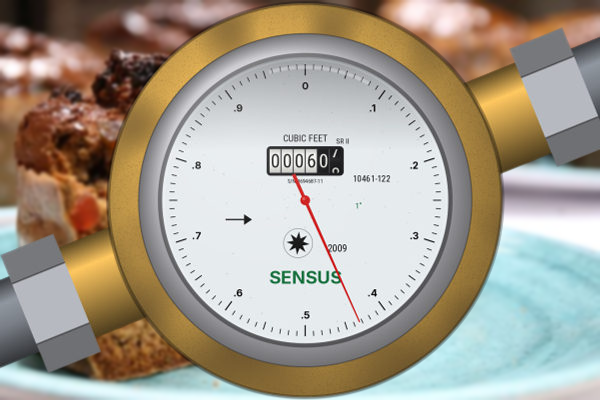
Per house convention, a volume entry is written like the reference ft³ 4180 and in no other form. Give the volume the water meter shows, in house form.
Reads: ft³ 607.43
